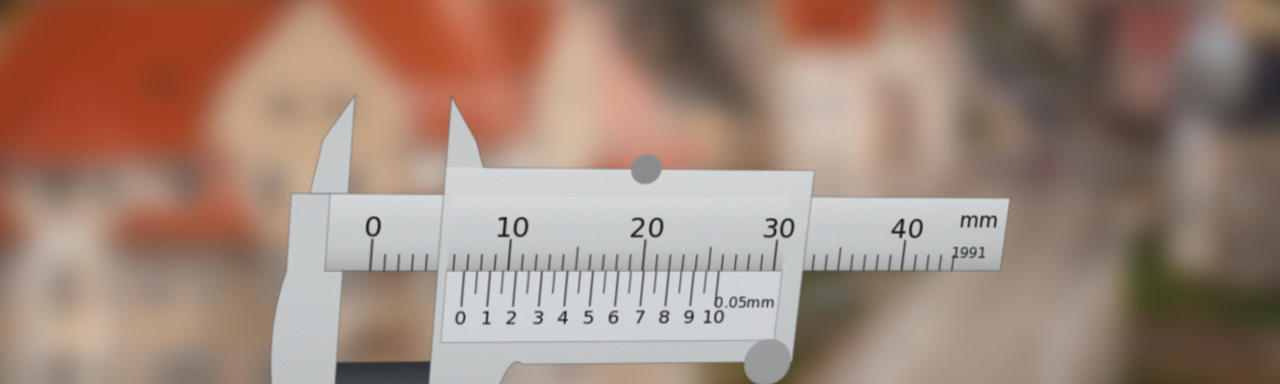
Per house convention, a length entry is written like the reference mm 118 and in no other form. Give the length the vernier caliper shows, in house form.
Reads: mm 6.8
